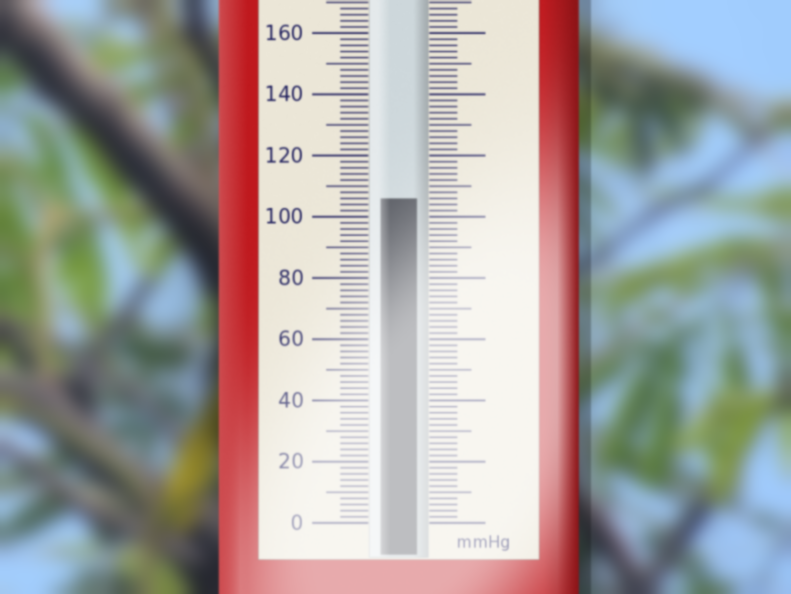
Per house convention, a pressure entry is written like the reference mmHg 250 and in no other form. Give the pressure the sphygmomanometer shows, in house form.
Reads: mmHg 106
